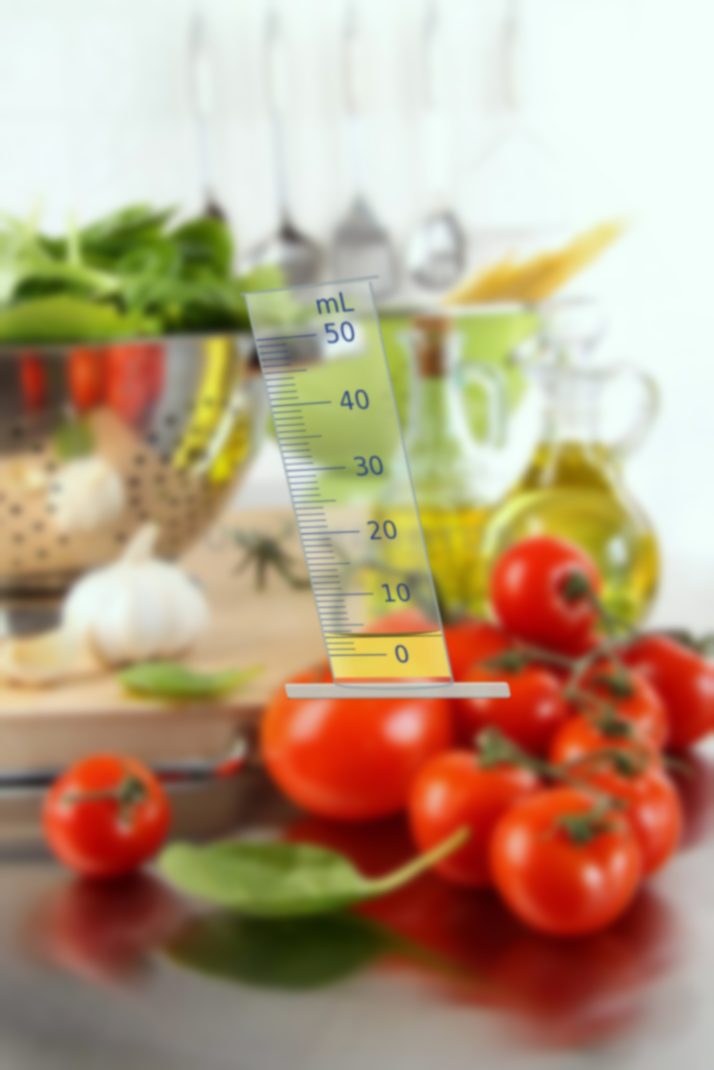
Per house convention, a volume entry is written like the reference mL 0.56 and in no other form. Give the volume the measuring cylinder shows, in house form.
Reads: mL 3
